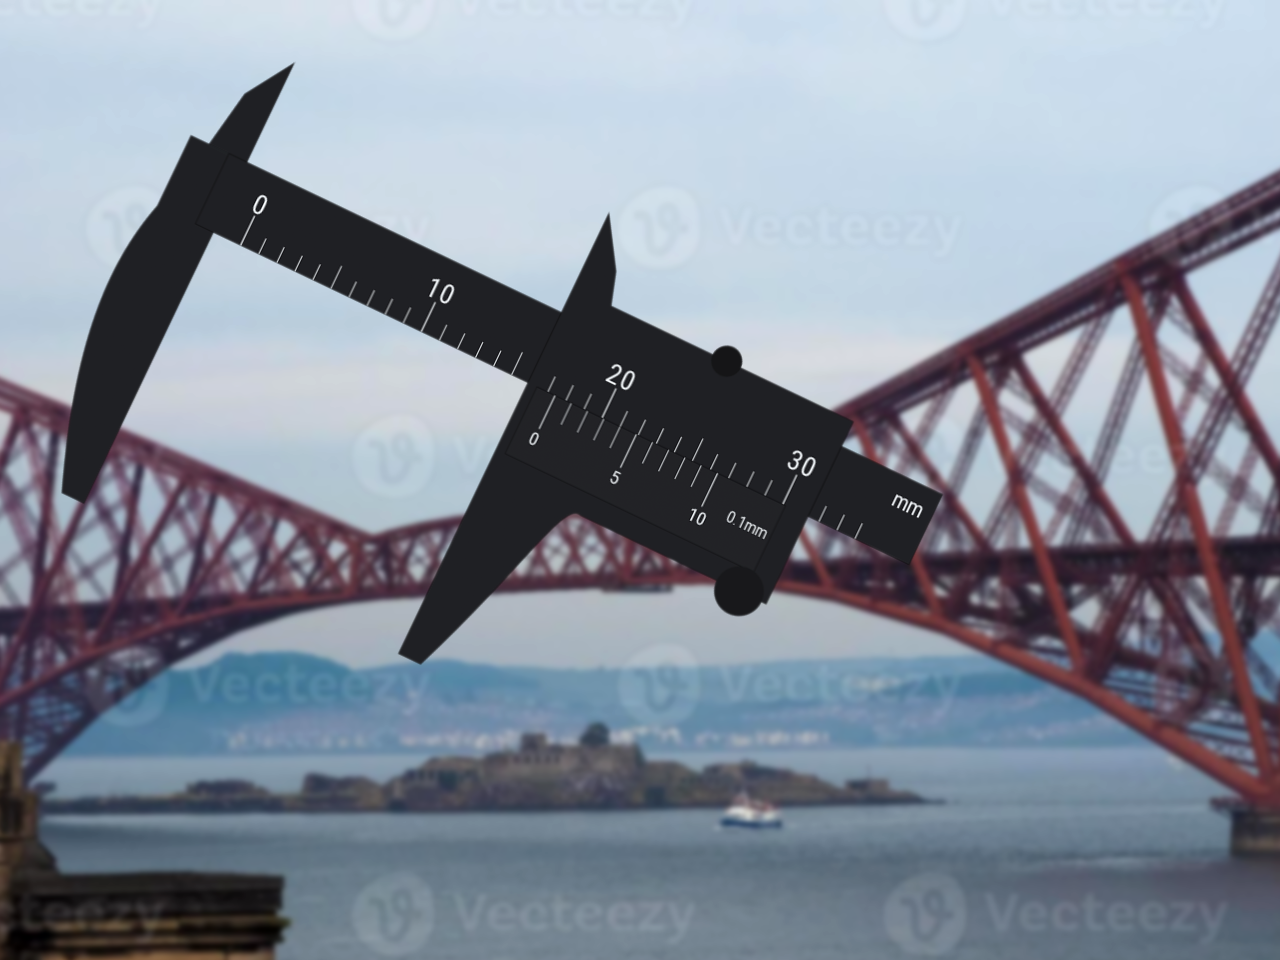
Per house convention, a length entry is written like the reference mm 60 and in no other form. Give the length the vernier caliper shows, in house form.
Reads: mm 17.4
